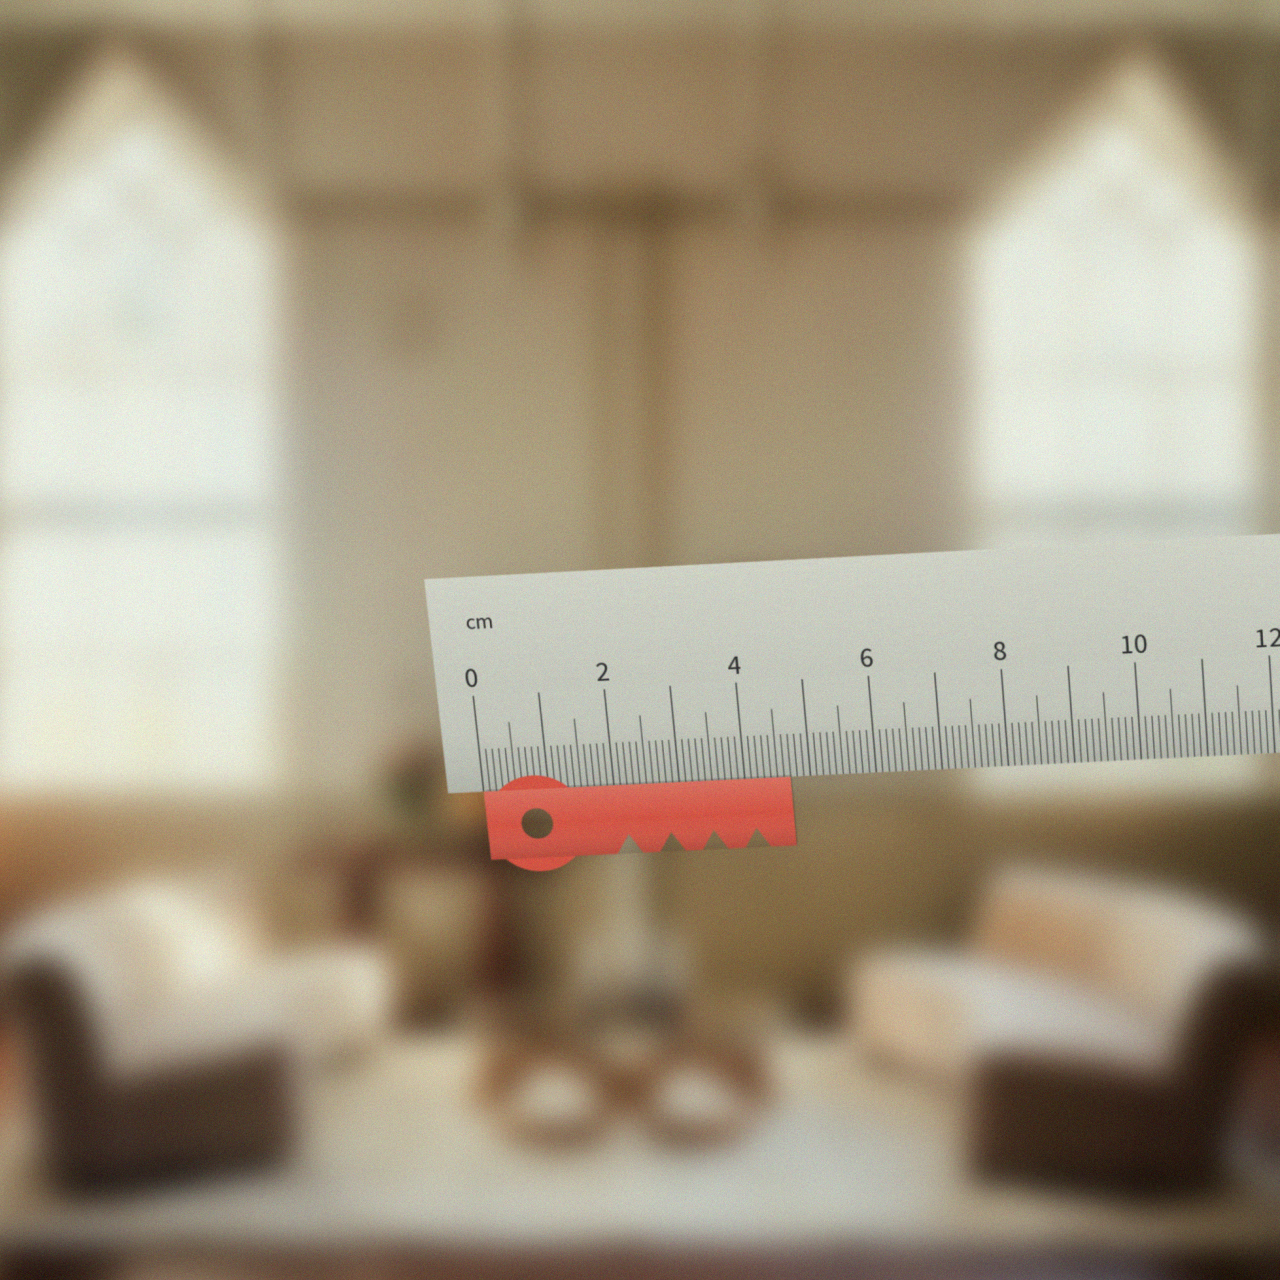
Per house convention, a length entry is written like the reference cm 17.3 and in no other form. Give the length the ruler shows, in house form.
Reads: cm 4.7
